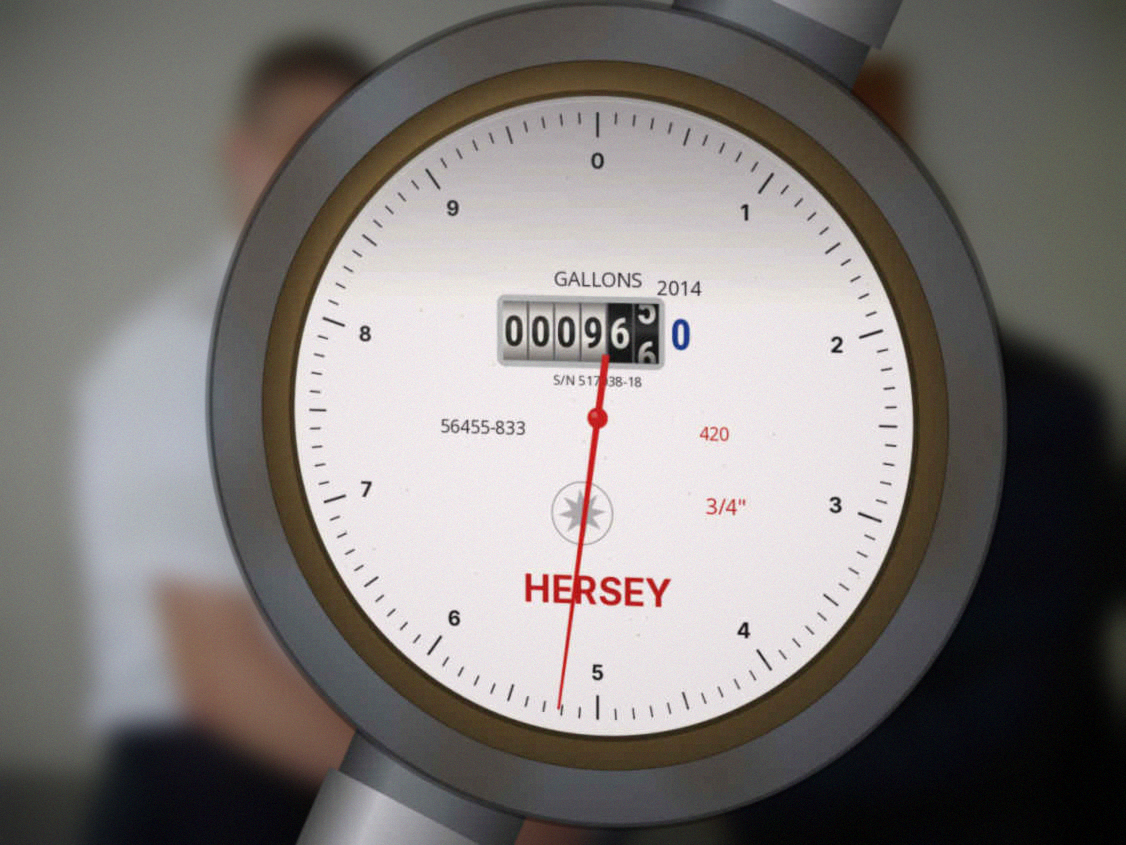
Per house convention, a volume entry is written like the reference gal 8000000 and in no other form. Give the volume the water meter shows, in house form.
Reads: gal 9655.2
